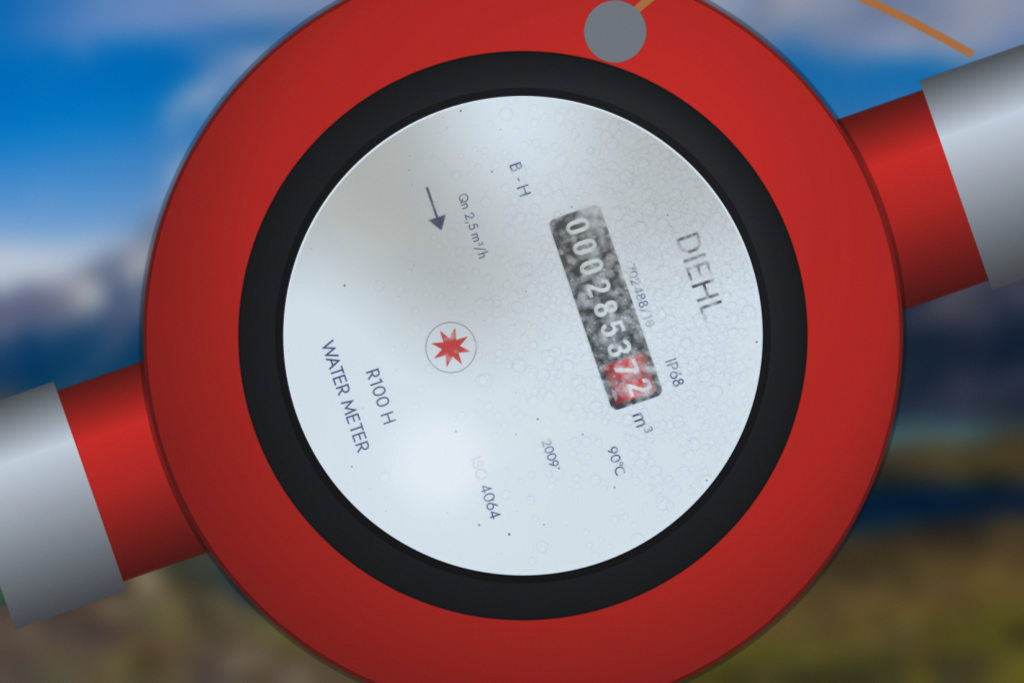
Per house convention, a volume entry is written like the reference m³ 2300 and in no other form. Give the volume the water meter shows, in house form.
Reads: m³ 2853.72
